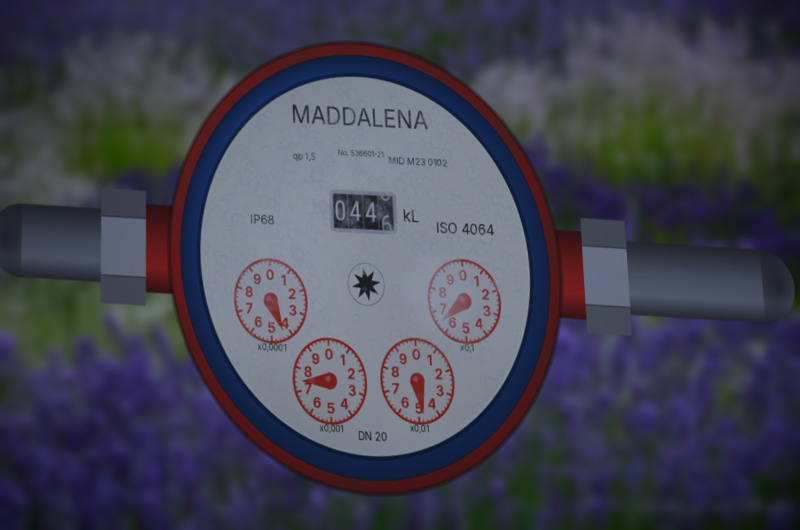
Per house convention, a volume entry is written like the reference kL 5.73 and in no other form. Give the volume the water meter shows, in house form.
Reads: kL 445.6474
